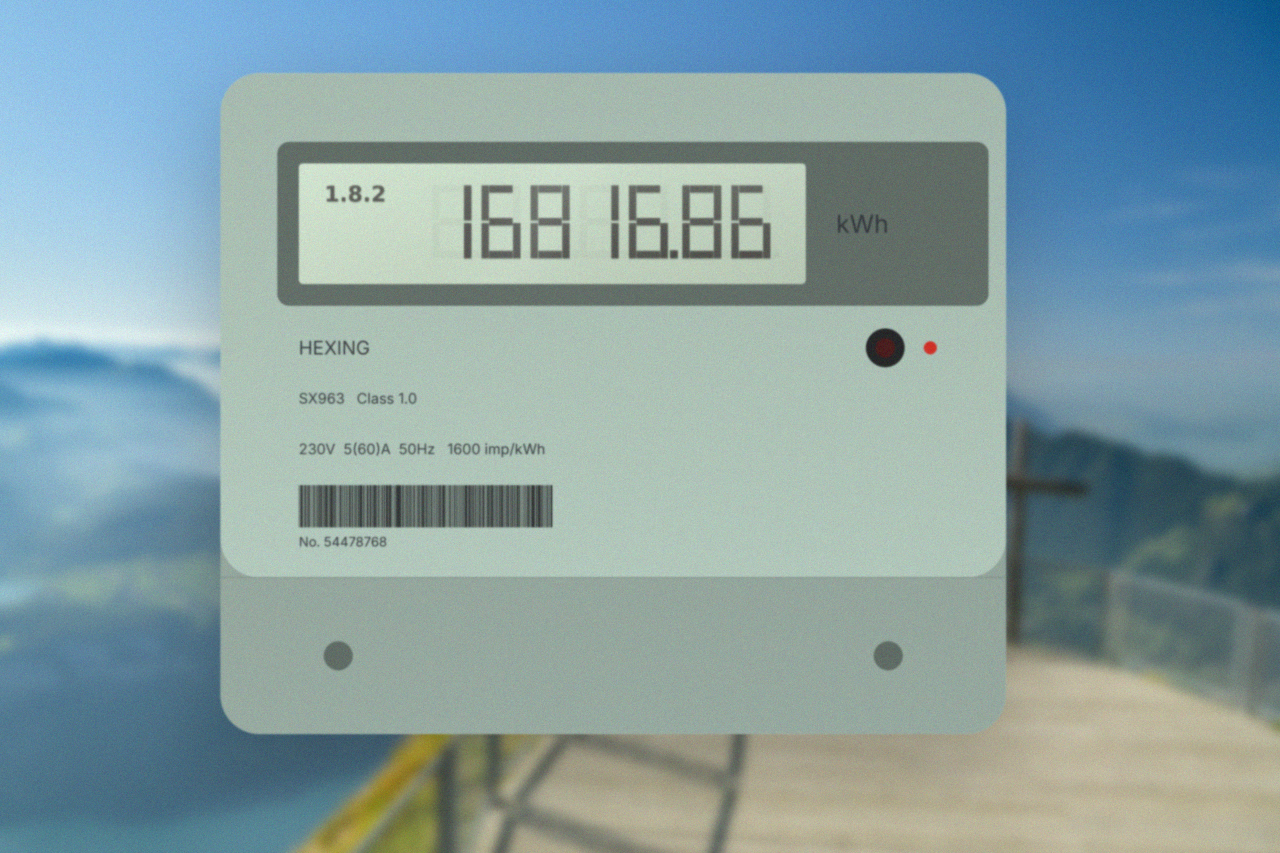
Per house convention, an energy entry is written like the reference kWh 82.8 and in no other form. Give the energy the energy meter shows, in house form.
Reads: kWh 16816.86
